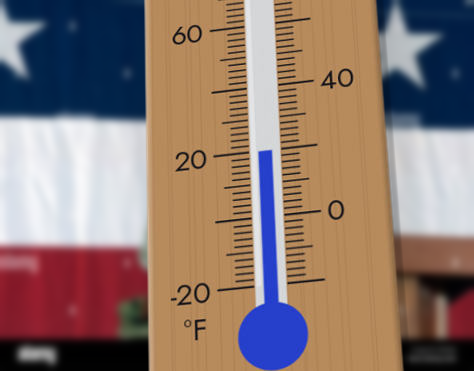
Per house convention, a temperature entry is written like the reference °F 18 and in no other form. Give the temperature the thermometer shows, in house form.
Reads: °F 20
